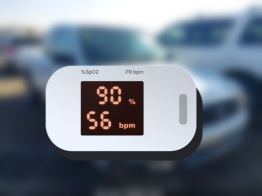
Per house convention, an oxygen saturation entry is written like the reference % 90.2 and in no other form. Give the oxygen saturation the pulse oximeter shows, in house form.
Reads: % 90
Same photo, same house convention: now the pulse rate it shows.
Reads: bpm 56
